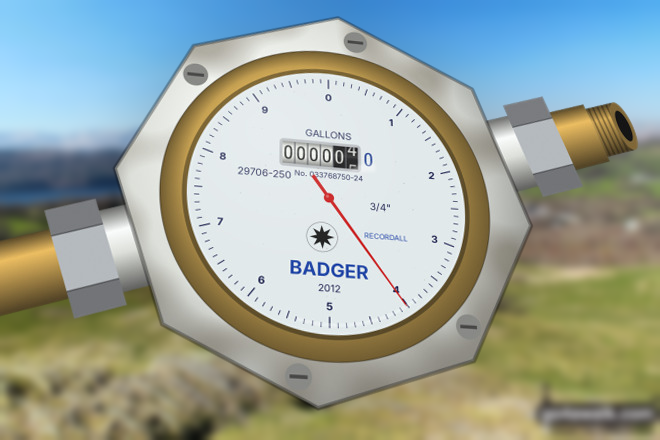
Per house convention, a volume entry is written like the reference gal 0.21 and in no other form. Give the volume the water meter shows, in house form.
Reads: gal 44.0
